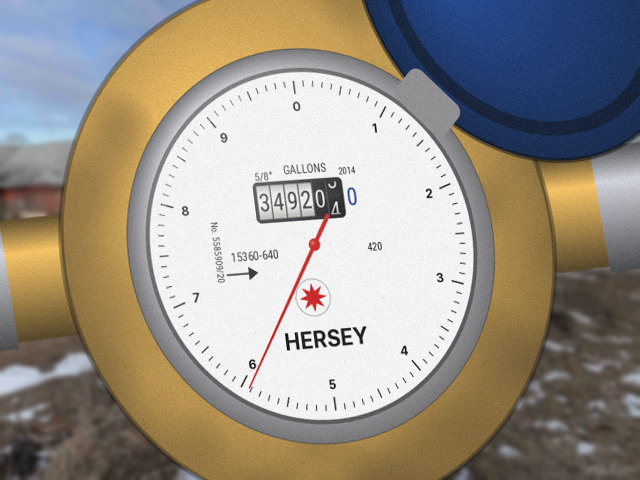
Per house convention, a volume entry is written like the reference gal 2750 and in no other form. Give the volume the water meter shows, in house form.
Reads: gal 3492035.9
